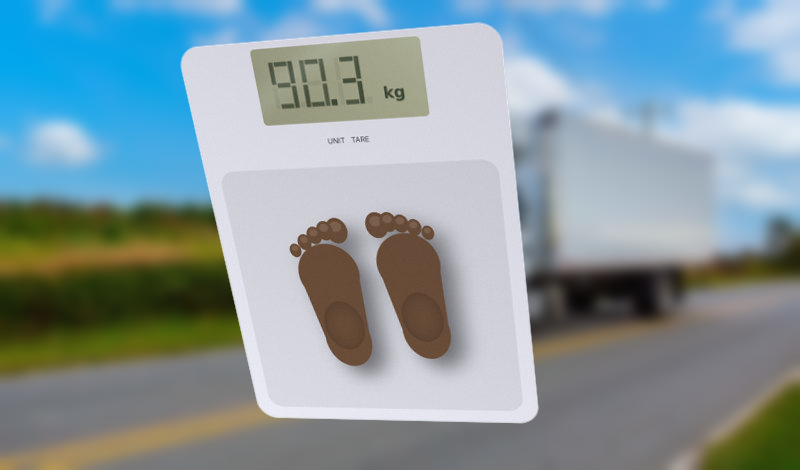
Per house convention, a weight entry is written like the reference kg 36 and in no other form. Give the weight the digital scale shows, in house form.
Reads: kg 90.3
